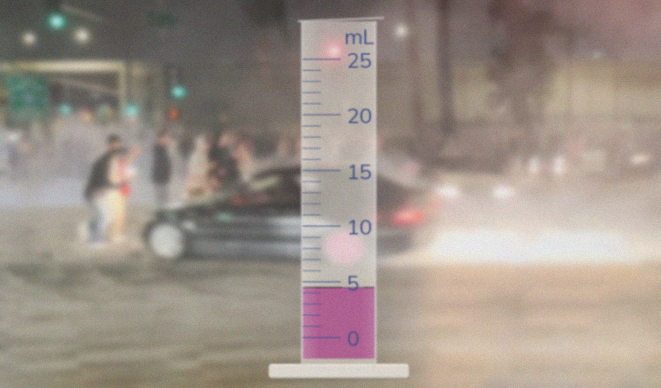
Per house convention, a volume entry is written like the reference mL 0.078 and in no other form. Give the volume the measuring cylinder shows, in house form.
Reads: mL 4.5
